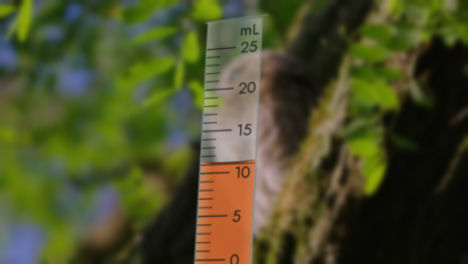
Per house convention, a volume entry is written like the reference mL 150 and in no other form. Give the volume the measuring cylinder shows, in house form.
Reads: mL 11
